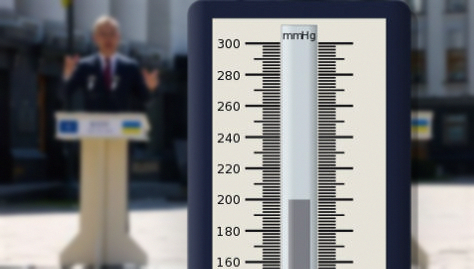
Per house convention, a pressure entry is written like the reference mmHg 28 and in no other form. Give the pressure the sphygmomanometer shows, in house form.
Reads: mmHg 200
